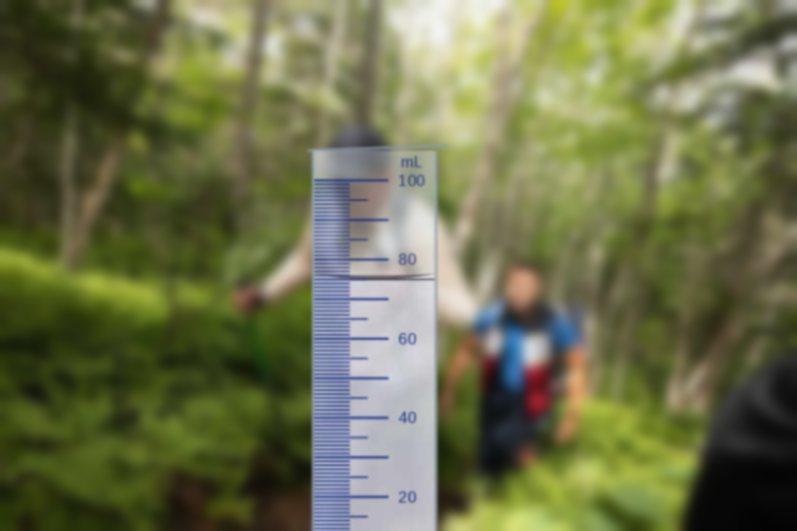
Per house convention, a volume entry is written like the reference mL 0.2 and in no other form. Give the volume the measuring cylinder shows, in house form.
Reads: mL 75
